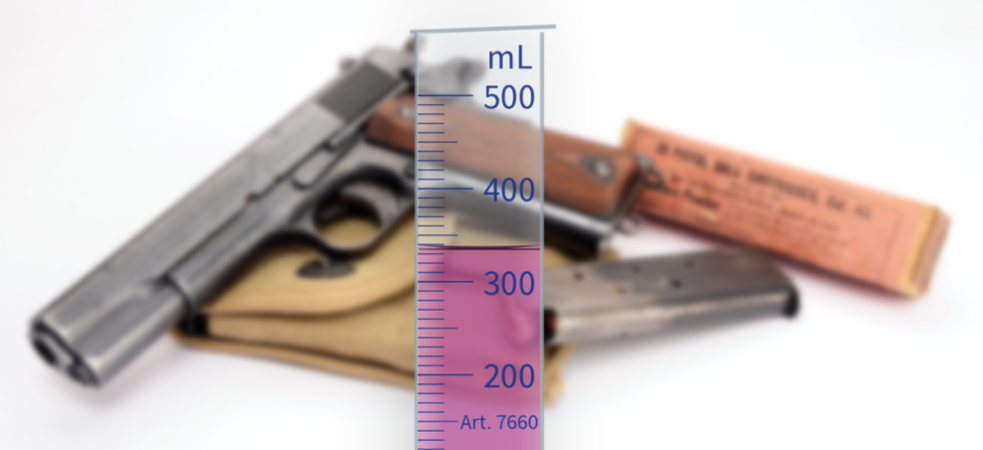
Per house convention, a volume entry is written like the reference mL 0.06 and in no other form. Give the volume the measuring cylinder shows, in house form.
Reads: mL 335
